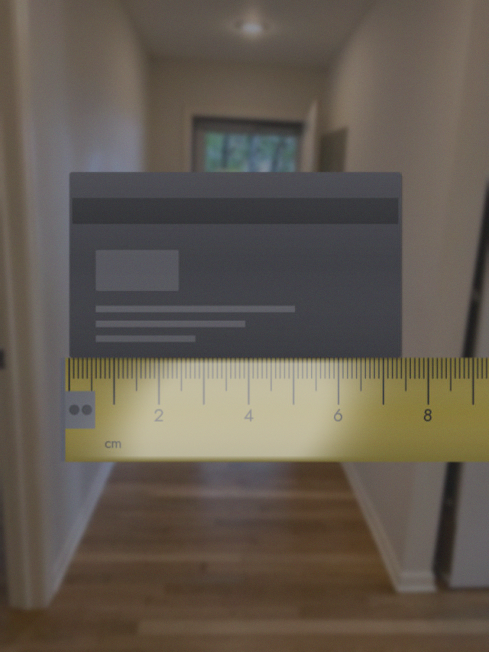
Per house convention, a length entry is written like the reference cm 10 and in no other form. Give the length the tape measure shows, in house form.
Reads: cm 7.4
